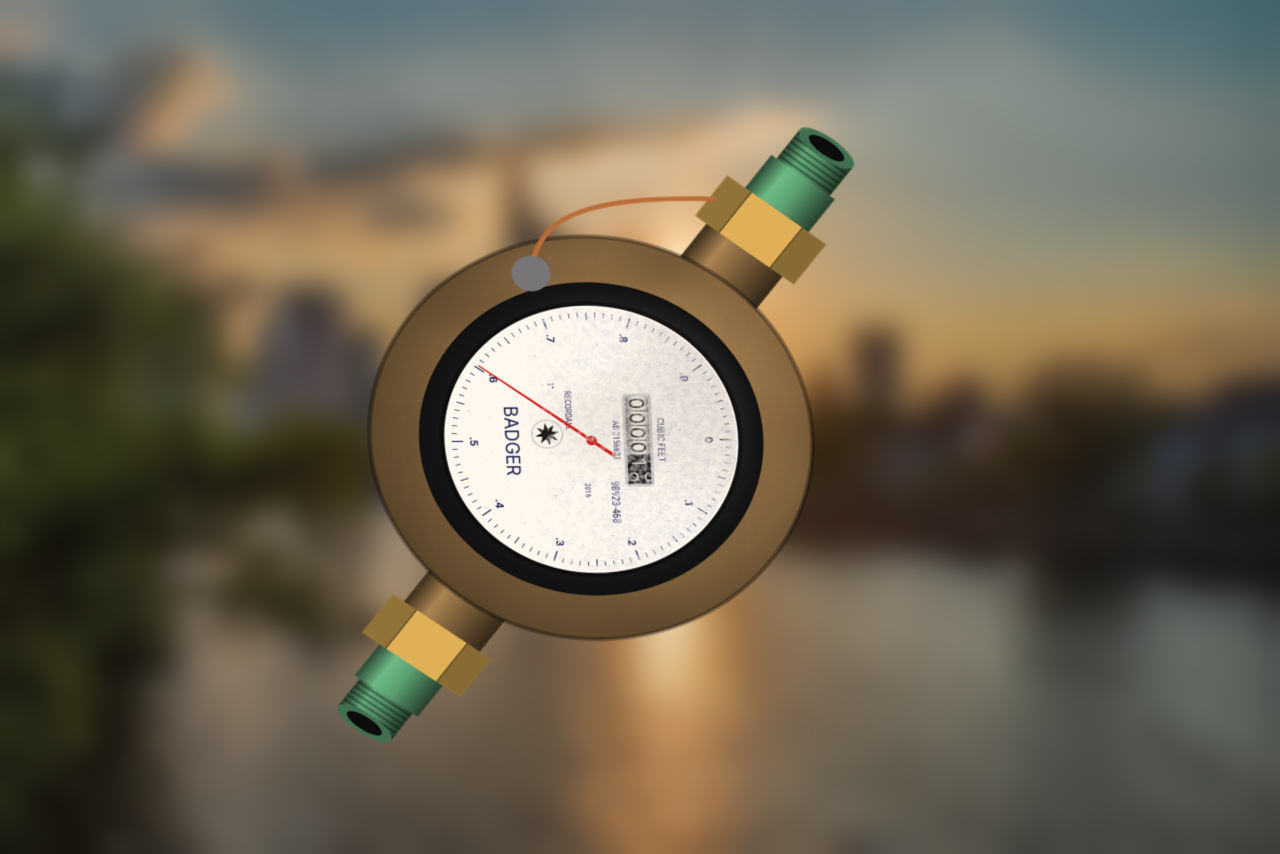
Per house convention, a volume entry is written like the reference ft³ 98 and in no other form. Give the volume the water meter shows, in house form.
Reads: ft³ 18.60
